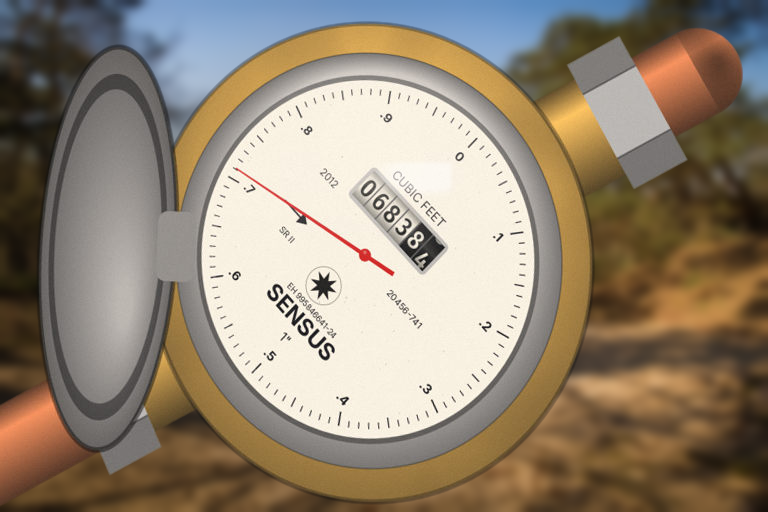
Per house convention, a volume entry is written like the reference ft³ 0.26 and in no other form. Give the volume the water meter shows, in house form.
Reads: ft³ 68383.71
